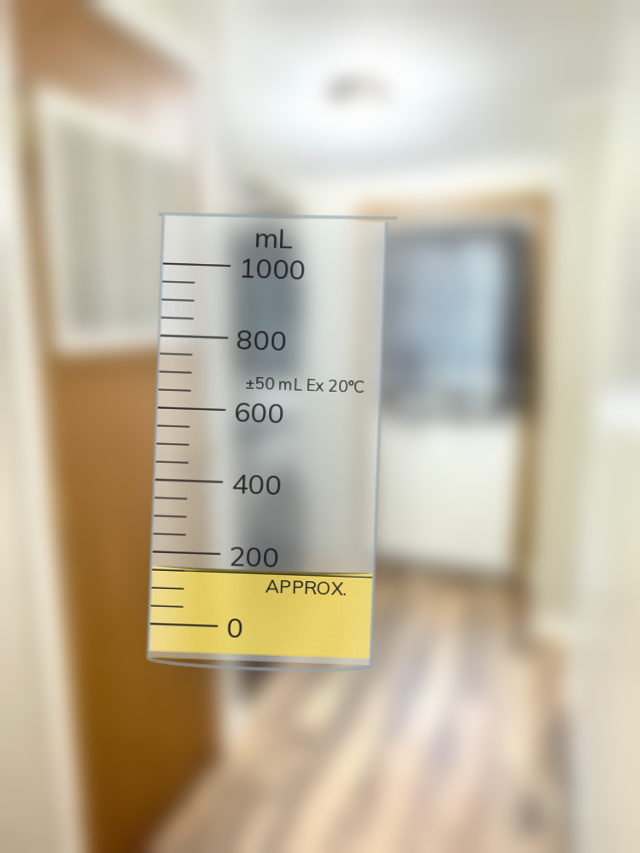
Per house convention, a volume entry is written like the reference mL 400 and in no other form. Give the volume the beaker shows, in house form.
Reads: mL 150
